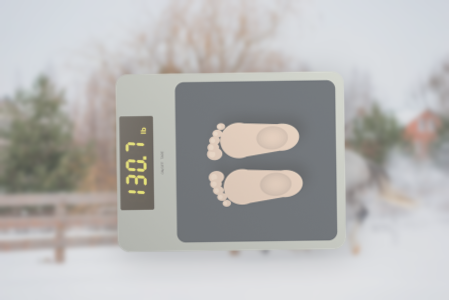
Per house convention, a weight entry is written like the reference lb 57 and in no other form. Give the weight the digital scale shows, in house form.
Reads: lb 130.7
